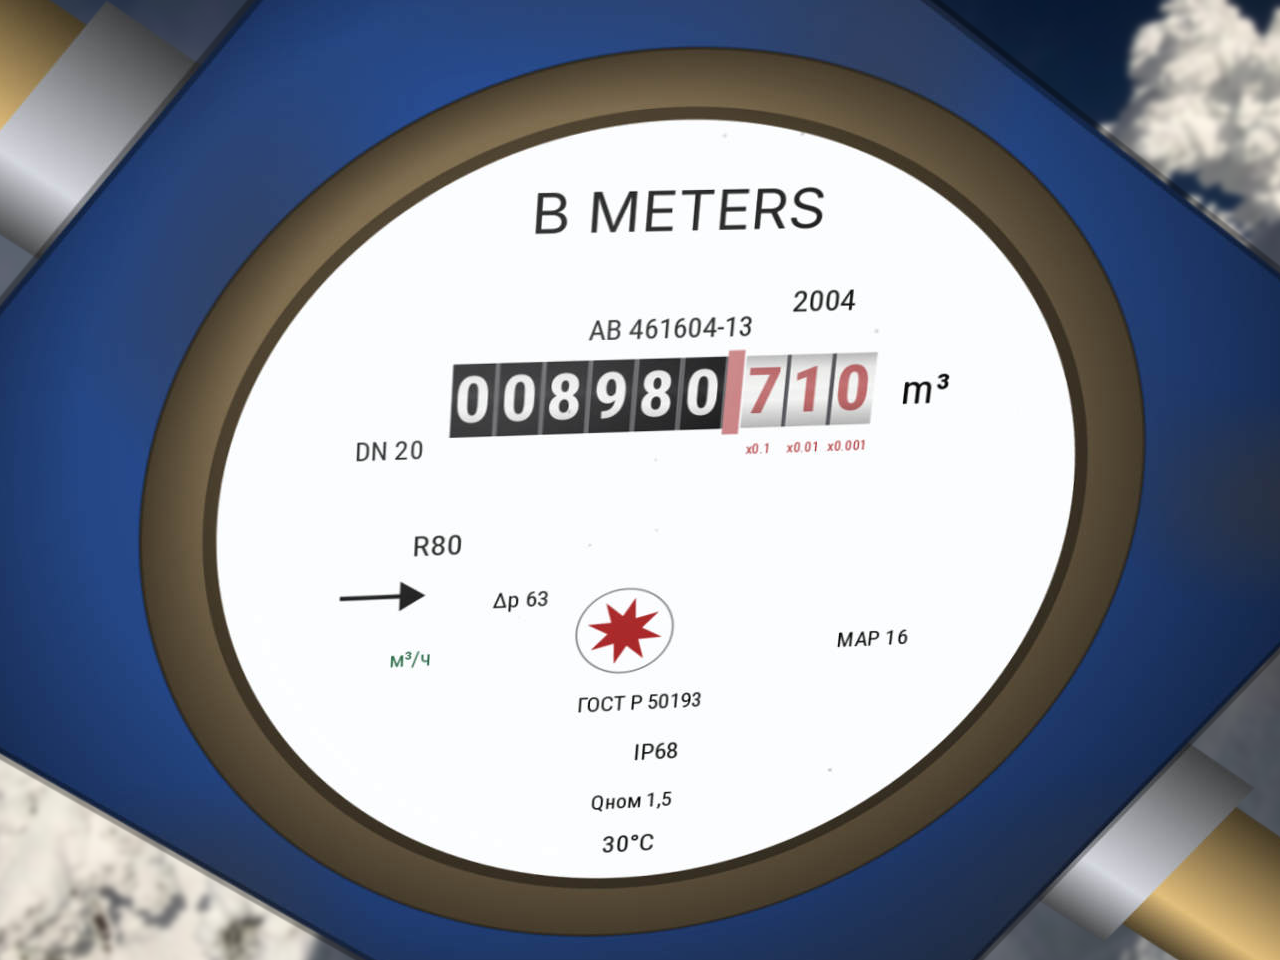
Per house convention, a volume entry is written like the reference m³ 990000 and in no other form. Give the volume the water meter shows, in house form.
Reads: m³ 8980.710
